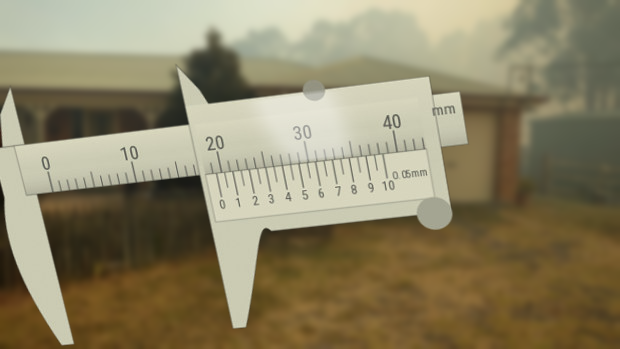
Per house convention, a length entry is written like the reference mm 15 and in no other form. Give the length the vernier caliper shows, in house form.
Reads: mm 19.4
